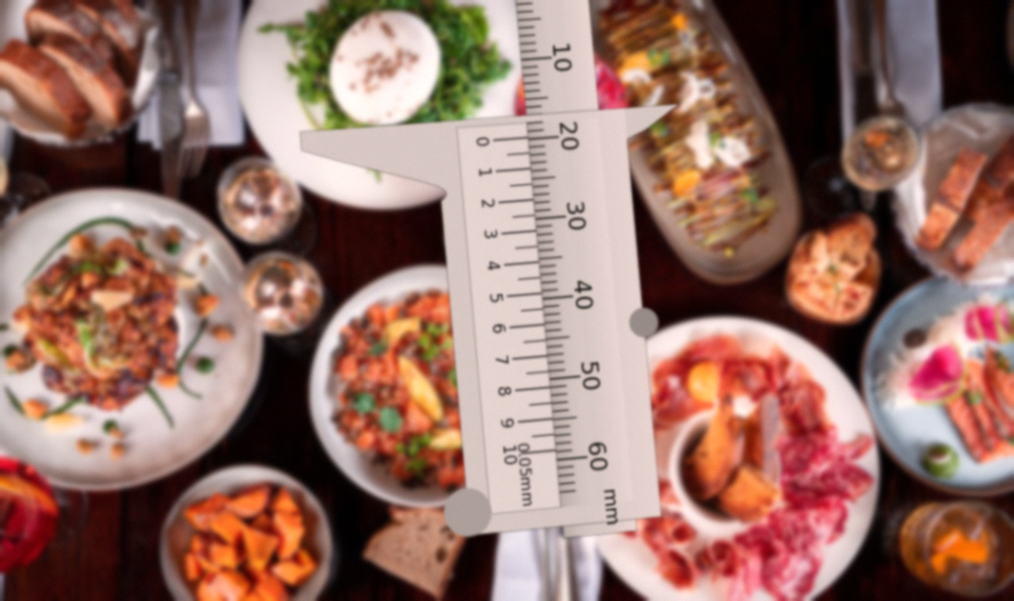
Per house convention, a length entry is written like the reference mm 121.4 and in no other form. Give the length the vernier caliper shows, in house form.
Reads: mm 19.8
